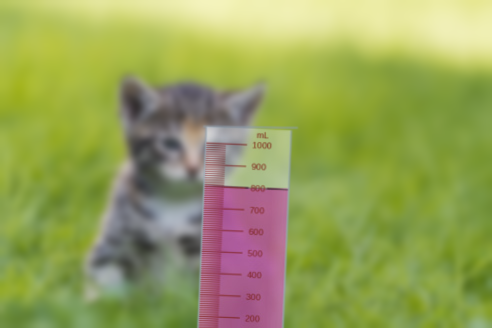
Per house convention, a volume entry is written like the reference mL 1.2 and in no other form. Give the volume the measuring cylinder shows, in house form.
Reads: mL 800
